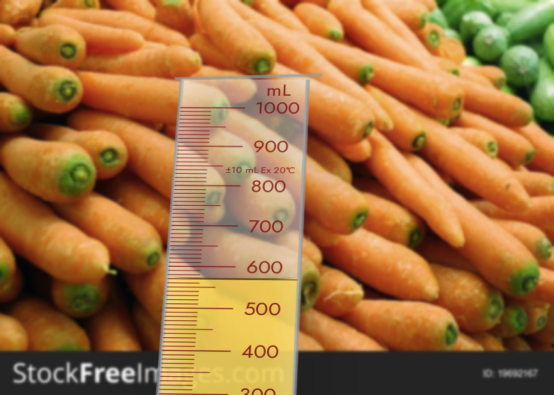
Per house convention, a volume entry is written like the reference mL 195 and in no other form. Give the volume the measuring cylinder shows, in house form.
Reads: mL 570
